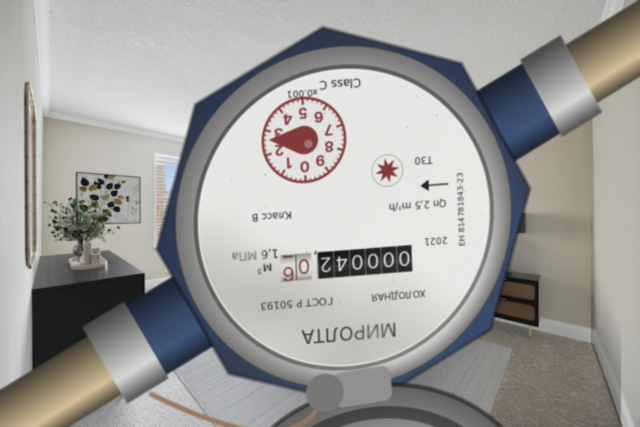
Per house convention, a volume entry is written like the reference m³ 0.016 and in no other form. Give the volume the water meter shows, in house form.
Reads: m³ 42.062
